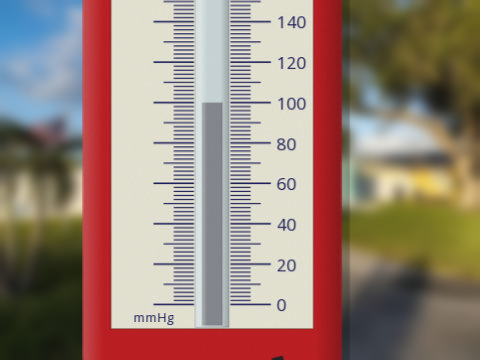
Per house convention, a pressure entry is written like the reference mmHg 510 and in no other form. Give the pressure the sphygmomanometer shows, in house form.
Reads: mmHg 100
